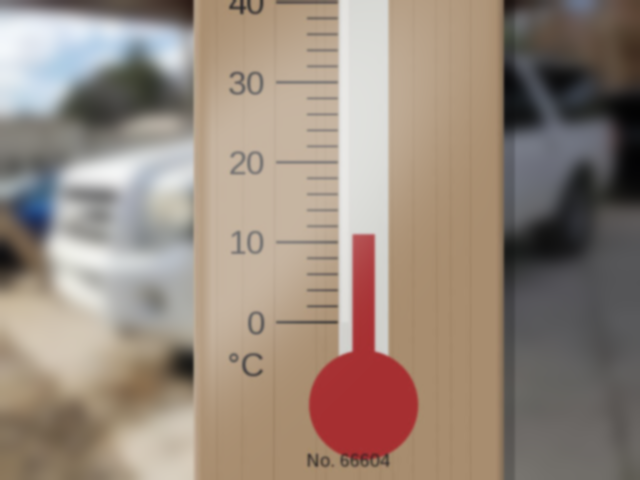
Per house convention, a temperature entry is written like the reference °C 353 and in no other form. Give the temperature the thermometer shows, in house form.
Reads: °C 11
